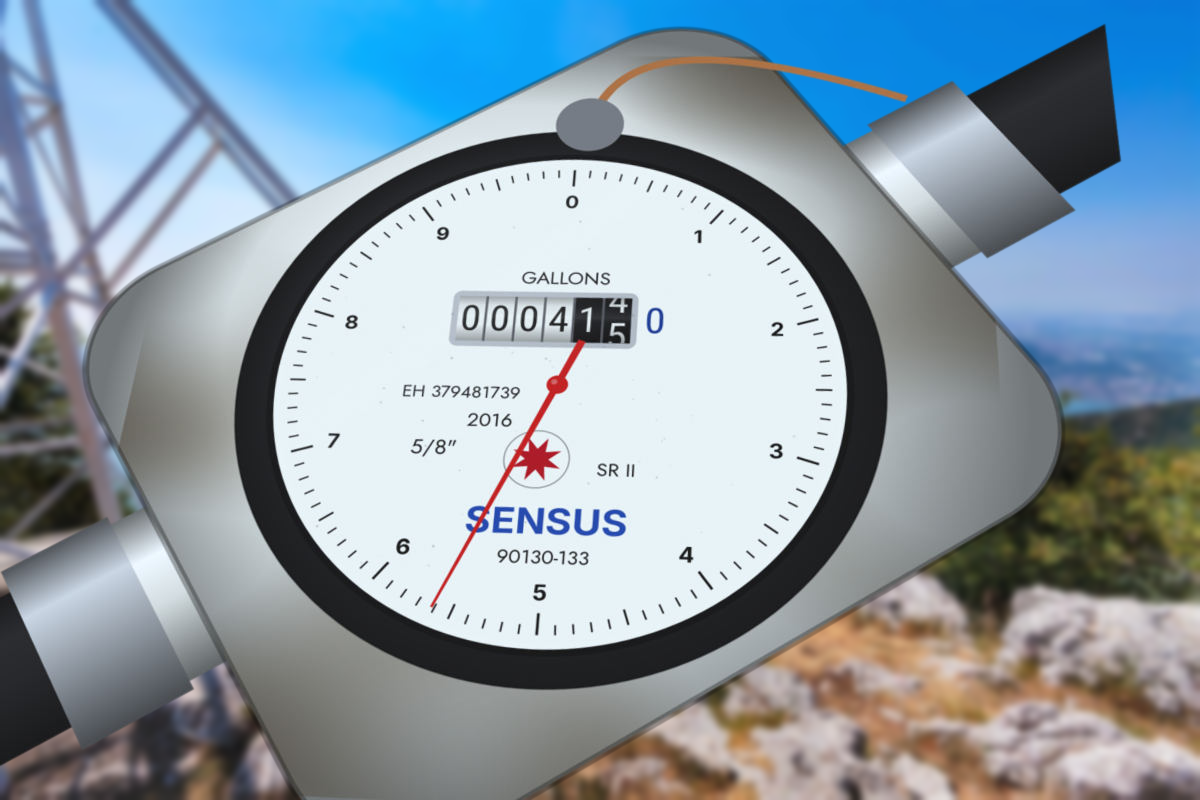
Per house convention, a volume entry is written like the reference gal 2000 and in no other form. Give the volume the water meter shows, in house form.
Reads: gal 4145.6
